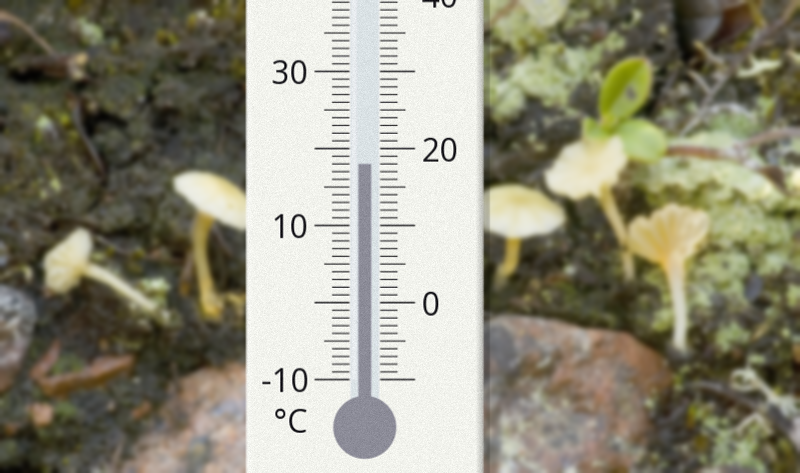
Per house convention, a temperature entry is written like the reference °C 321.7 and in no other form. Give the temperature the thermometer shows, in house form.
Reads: °C 18
